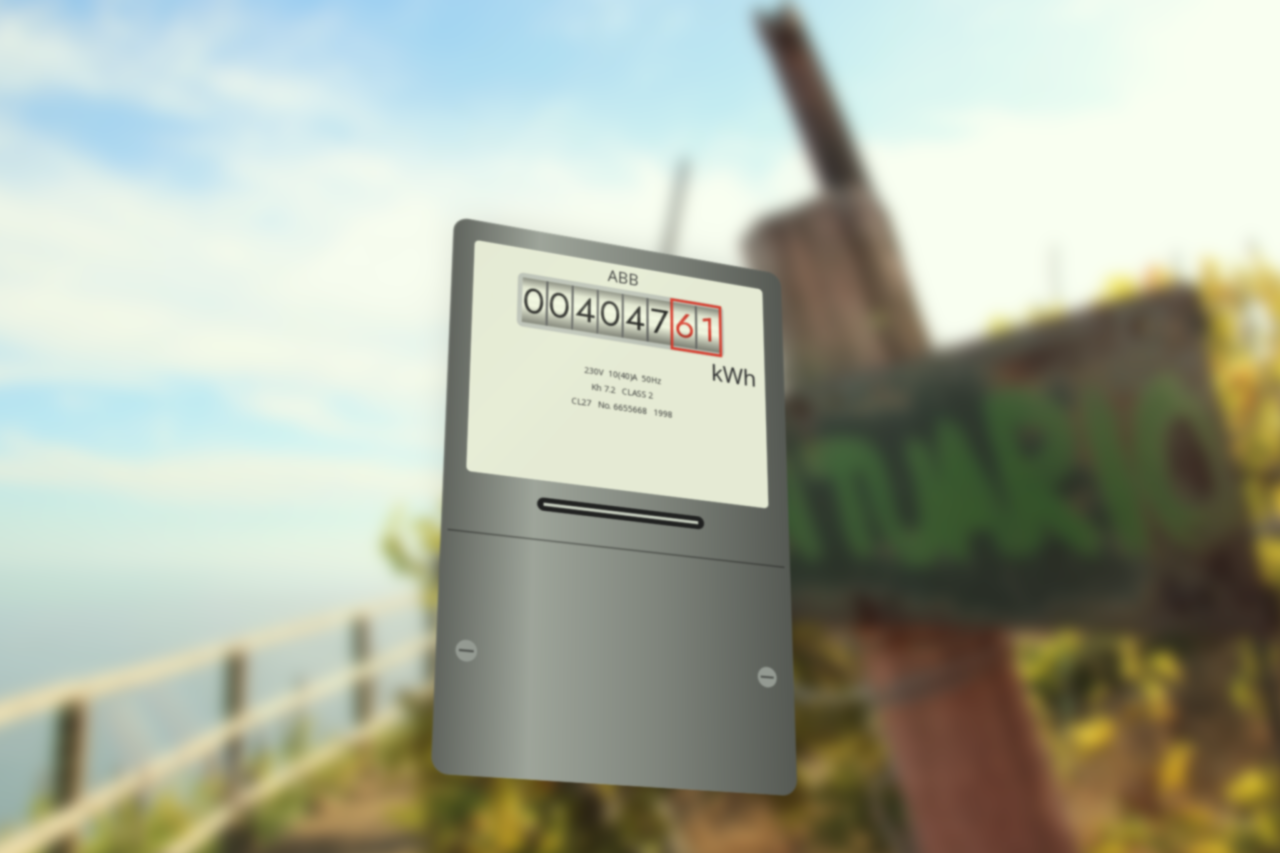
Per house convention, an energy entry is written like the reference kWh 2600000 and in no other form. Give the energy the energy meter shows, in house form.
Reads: kWh 4047.61
